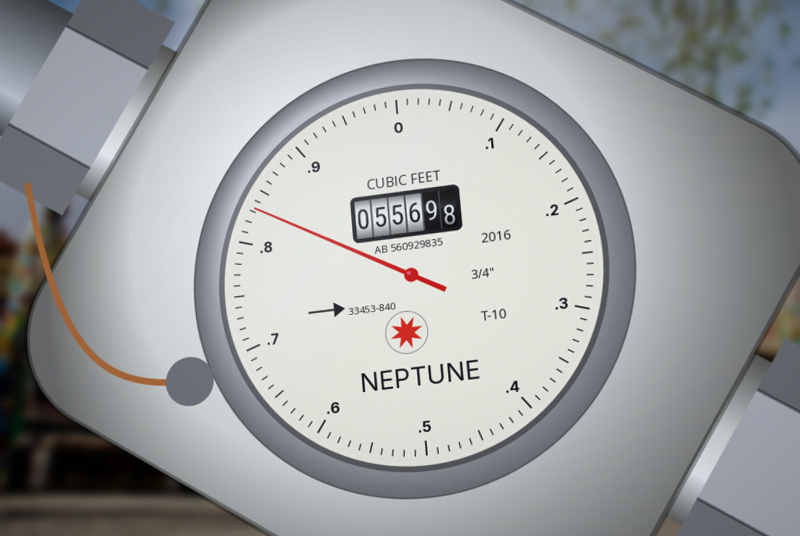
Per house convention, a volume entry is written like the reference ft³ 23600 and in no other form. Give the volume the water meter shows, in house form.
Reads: ft³ 55697.83
